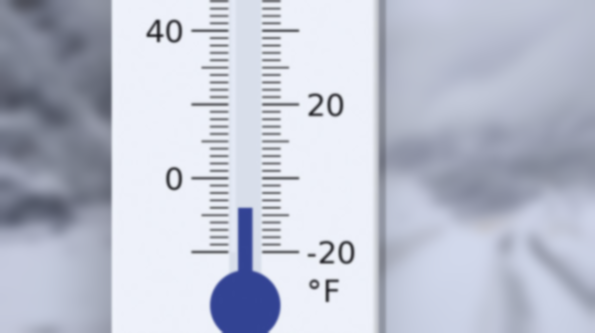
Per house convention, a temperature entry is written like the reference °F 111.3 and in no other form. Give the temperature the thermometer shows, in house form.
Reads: °F -8
